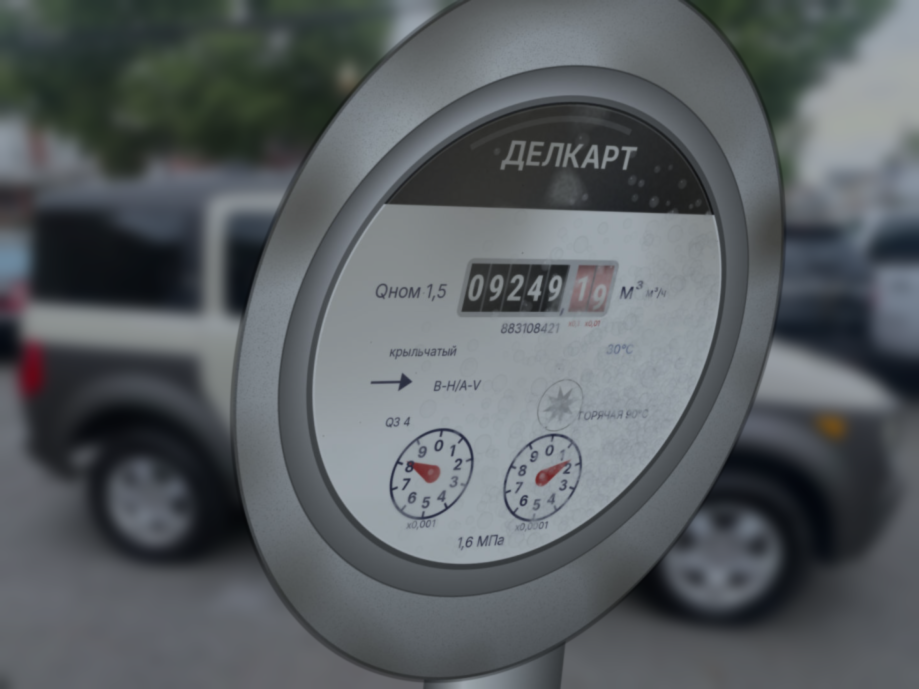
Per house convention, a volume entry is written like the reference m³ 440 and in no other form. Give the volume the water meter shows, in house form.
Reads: m³ 9249.1881
